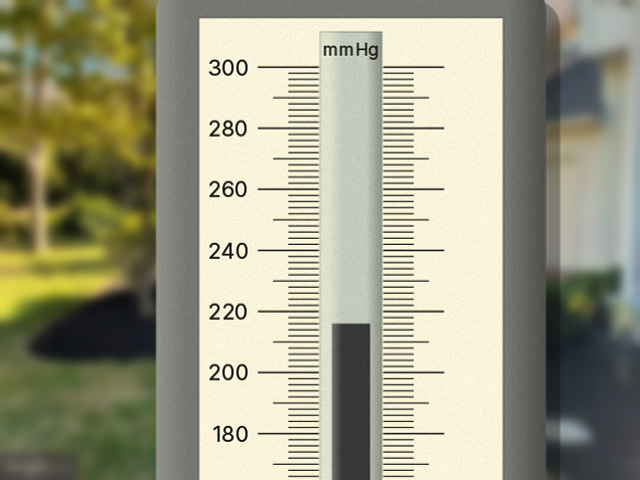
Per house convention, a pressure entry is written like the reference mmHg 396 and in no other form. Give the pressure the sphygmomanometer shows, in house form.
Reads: mmHg 216
